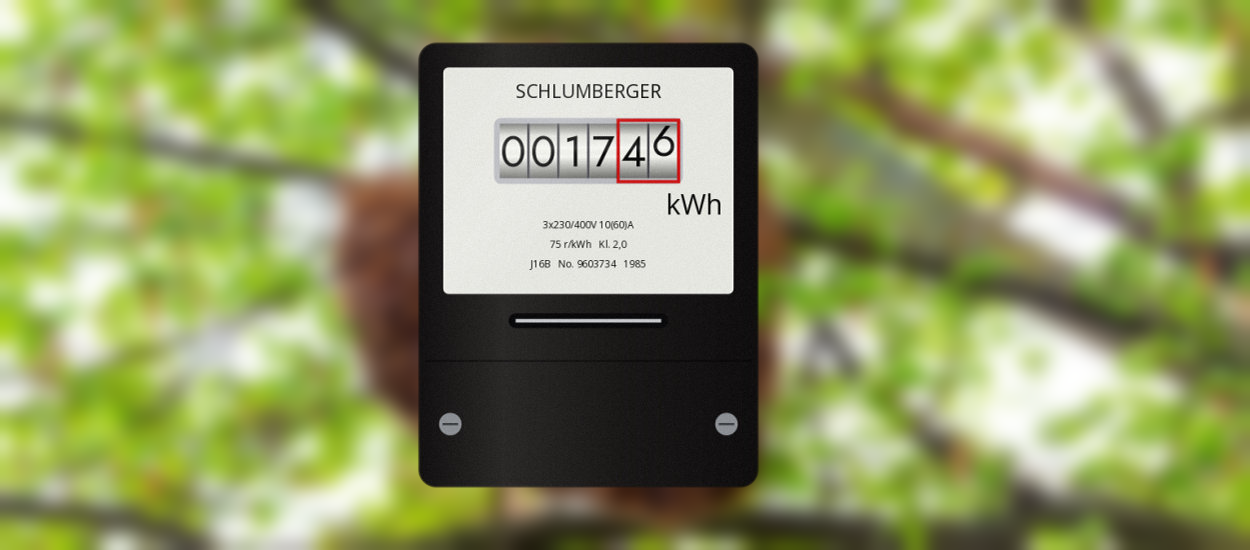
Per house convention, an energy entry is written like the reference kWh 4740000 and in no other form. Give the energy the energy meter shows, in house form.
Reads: kWh 17.46
